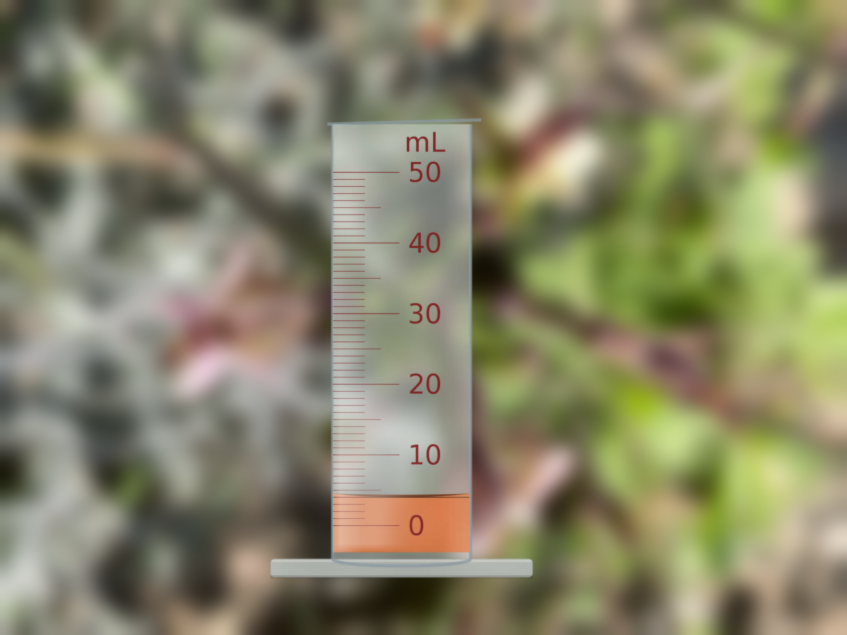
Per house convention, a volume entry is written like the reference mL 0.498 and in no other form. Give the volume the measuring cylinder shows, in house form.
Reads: mL 4
